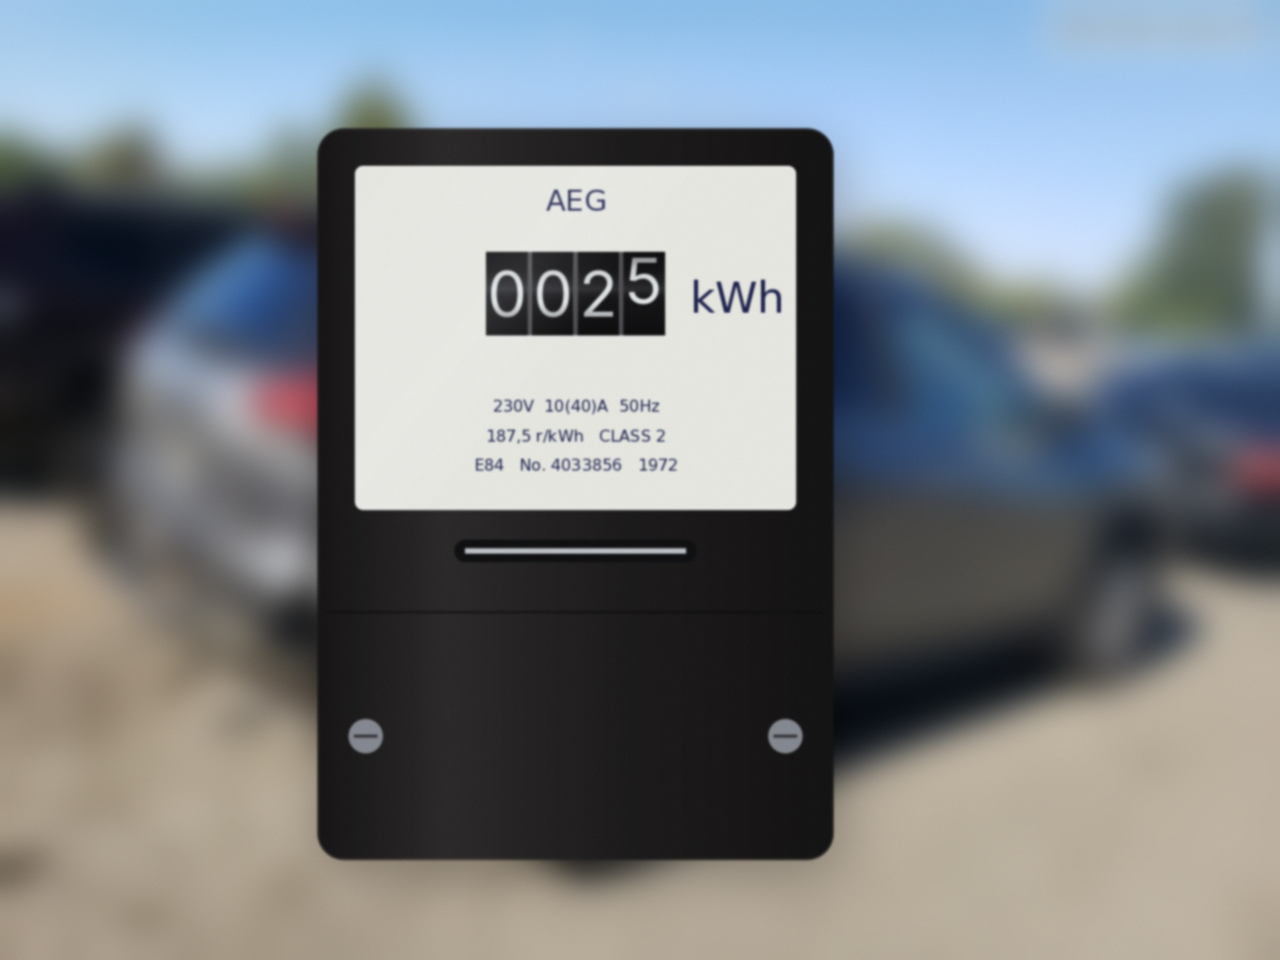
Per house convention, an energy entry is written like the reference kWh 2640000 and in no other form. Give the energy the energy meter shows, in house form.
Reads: kWh 25
